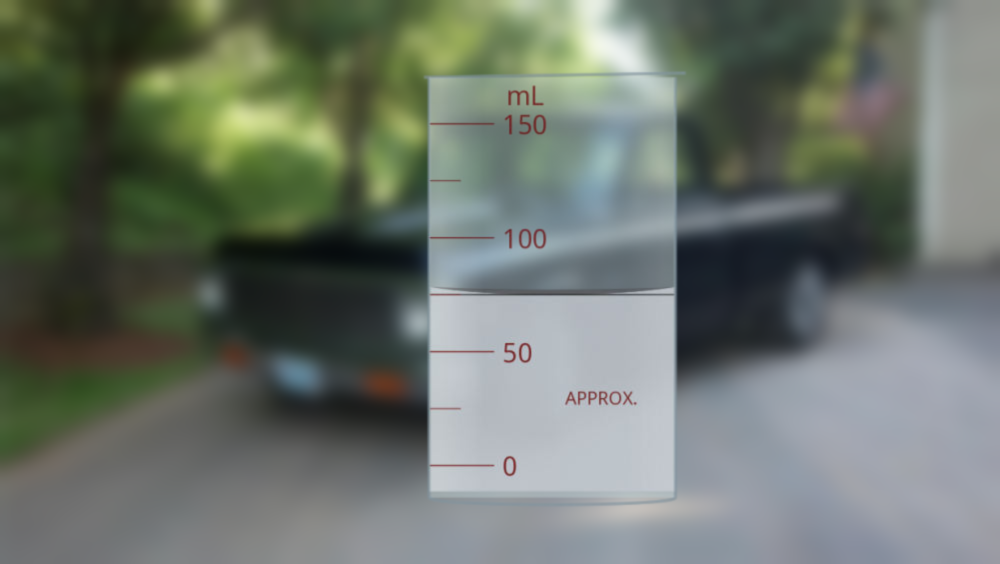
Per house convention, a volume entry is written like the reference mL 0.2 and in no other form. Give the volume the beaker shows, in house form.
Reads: mL 75
